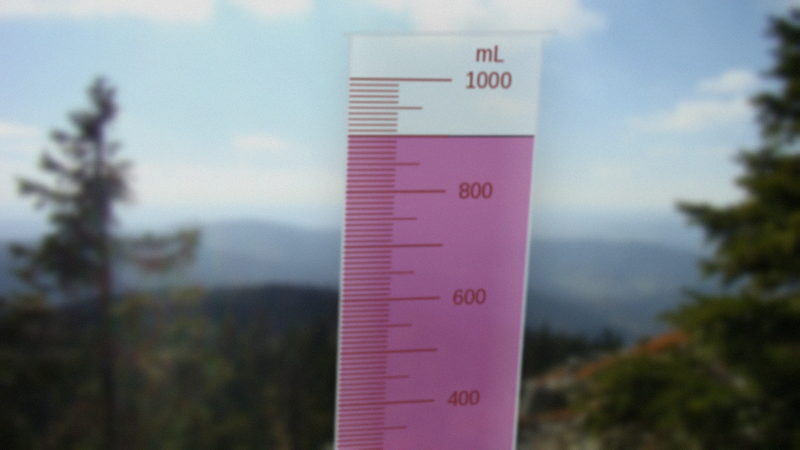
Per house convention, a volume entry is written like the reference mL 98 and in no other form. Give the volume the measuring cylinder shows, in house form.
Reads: mL 900
